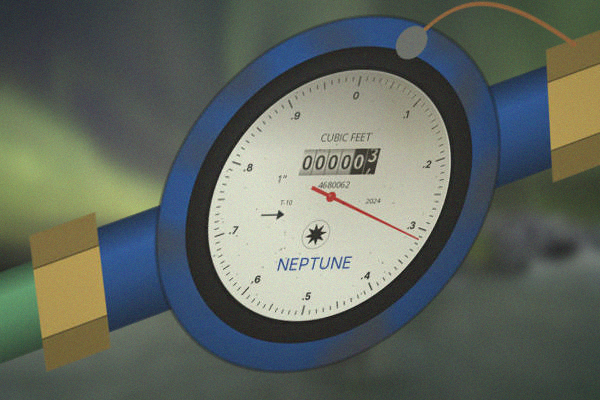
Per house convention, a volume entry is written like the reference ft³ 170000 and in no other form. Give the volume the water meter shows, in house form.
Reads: ft³ 3.31
